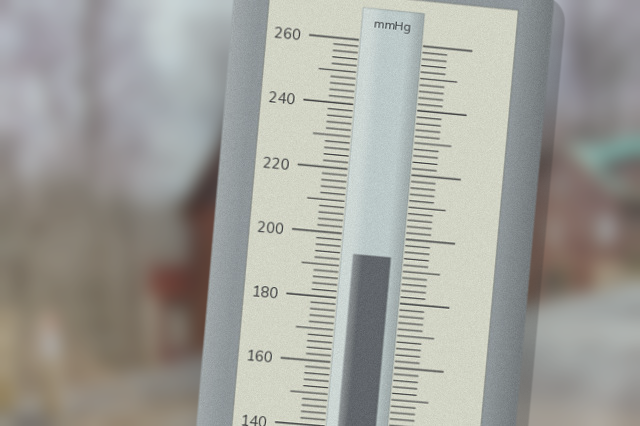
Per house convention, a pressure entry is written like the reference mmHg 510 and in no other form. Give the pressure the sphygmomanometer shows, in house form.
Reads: mmHg 194
